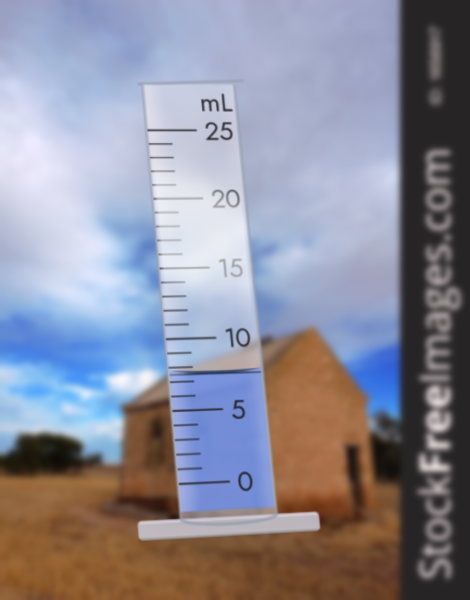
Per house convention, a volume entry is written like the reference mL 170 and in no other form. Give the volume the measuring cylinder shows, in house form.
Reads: mL 7.5
